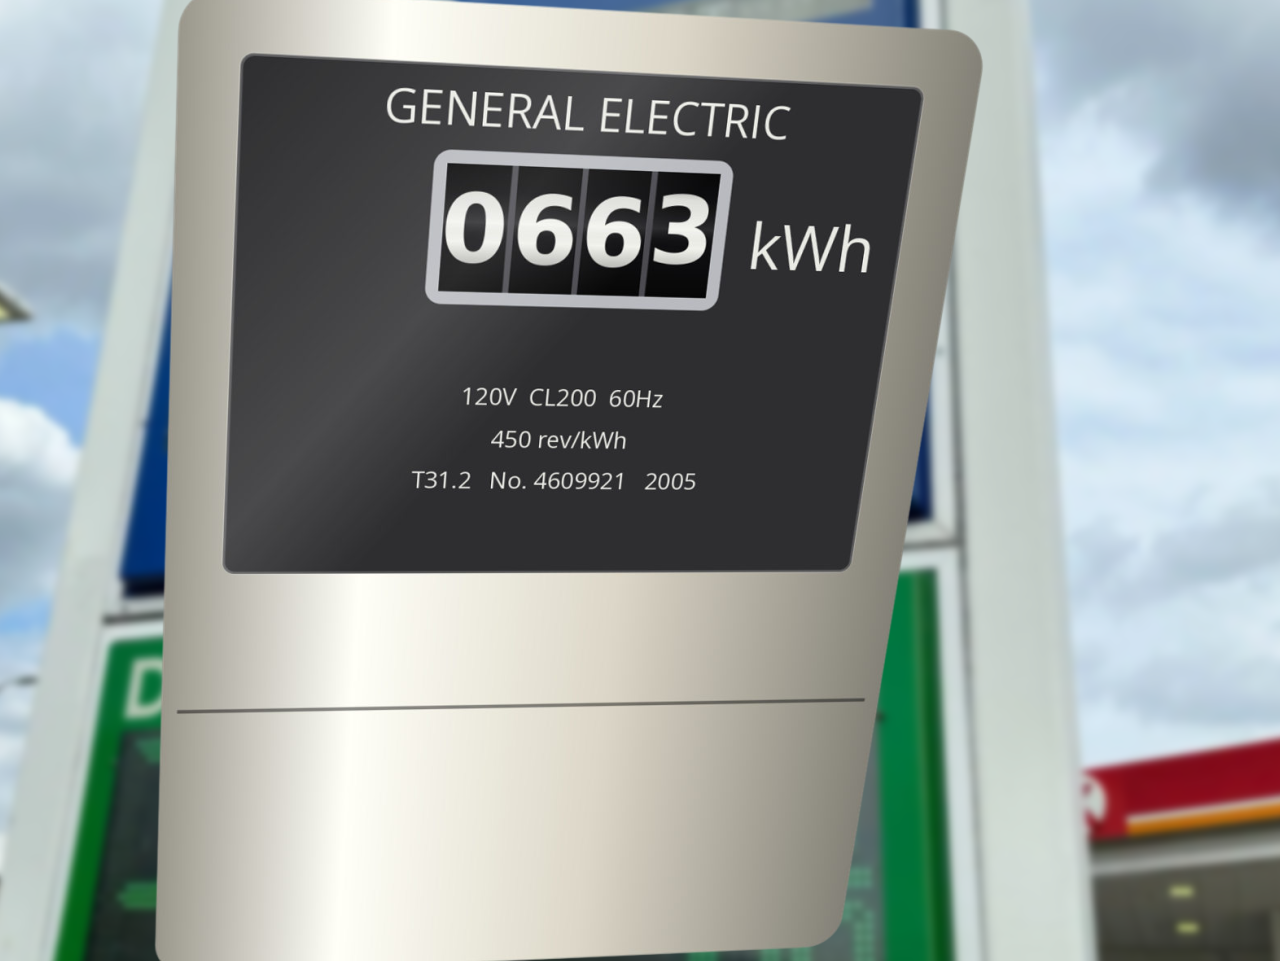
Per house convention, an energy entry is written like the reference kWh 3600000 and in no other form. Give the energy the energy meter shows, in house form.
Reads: kWh 663
